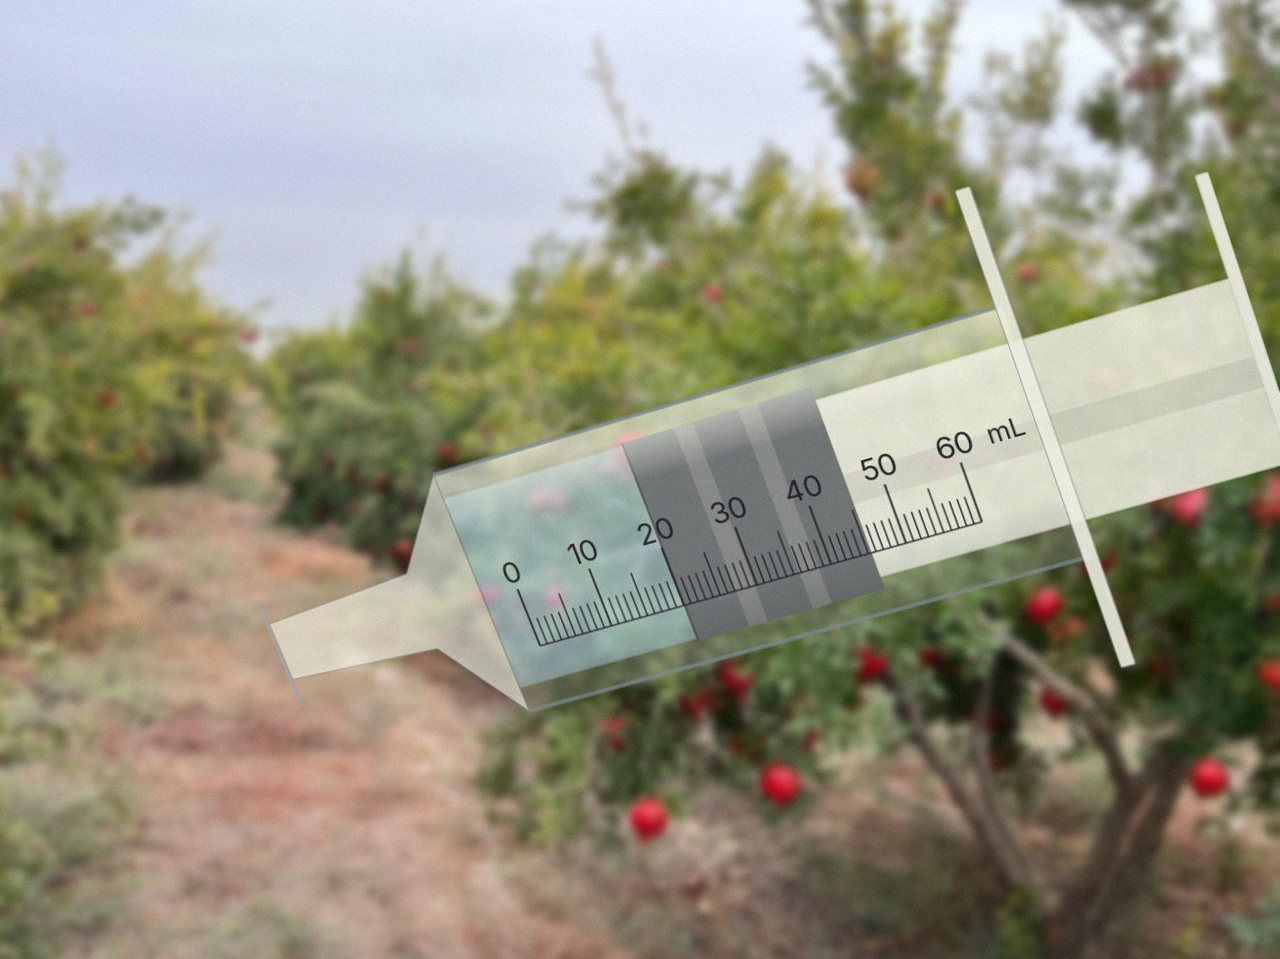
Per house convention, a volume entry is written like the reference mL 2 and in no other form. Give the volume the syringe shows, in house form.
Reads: mL 20
